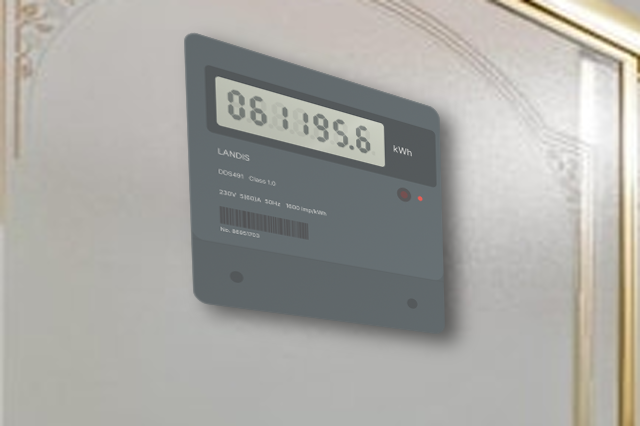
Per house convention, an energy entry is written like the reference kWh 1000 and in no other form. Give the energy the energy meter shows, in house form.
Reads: kWh 61195.6
